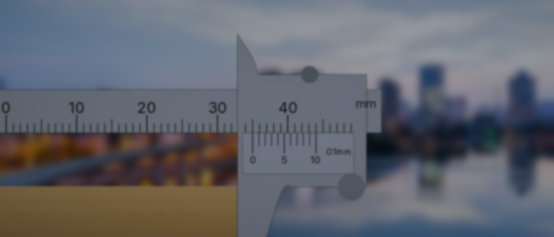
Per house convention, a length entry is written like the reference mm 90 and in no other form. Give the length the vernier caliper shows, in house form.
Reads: mm 35.0
